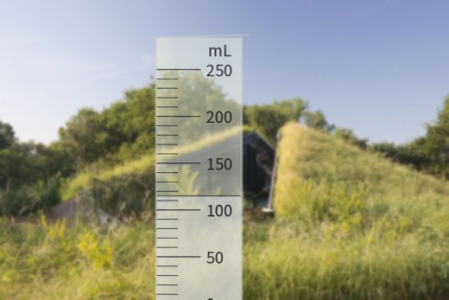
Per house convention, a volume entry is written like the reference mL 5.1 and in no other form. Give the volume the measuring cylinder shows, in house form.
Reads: mL 115
